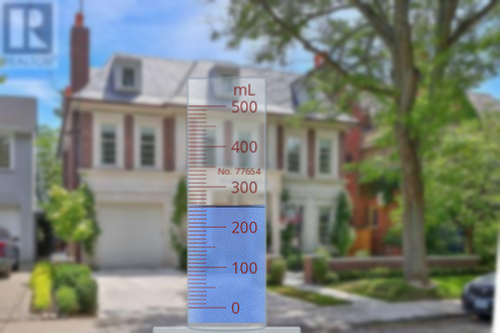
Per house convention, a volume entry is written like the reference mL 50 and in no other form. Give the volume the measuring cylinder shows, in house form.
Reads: mL 250
